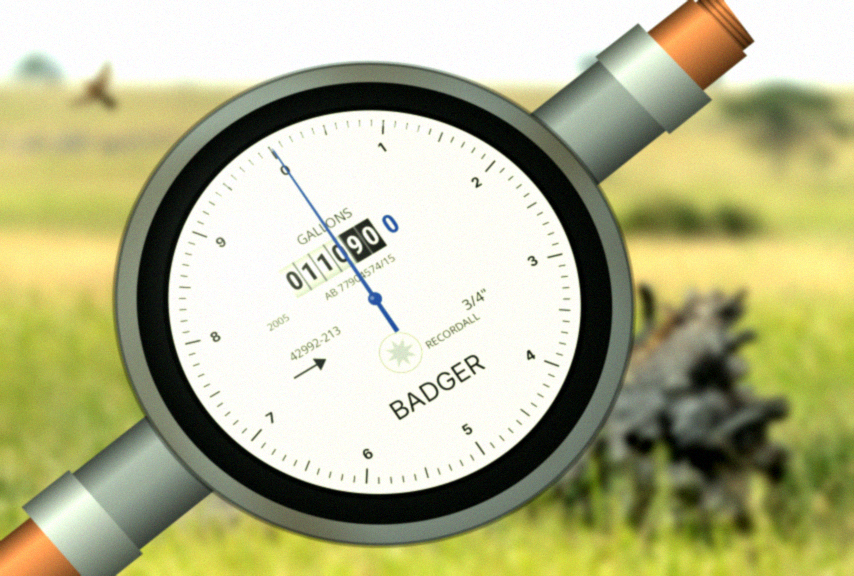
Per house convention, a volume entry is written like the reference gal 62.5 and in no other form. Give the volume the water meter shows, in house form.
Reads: gal 110900.0
